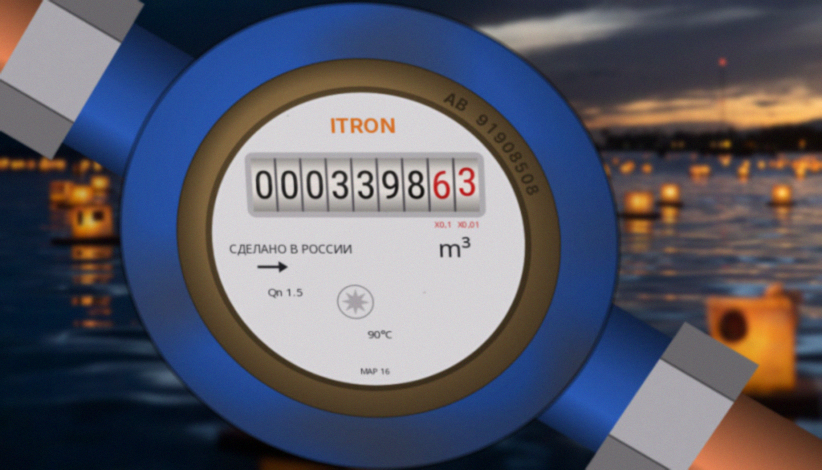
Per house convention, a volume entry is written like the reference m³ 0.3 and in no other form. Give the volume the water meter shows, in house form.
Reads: m³ 3398.63
